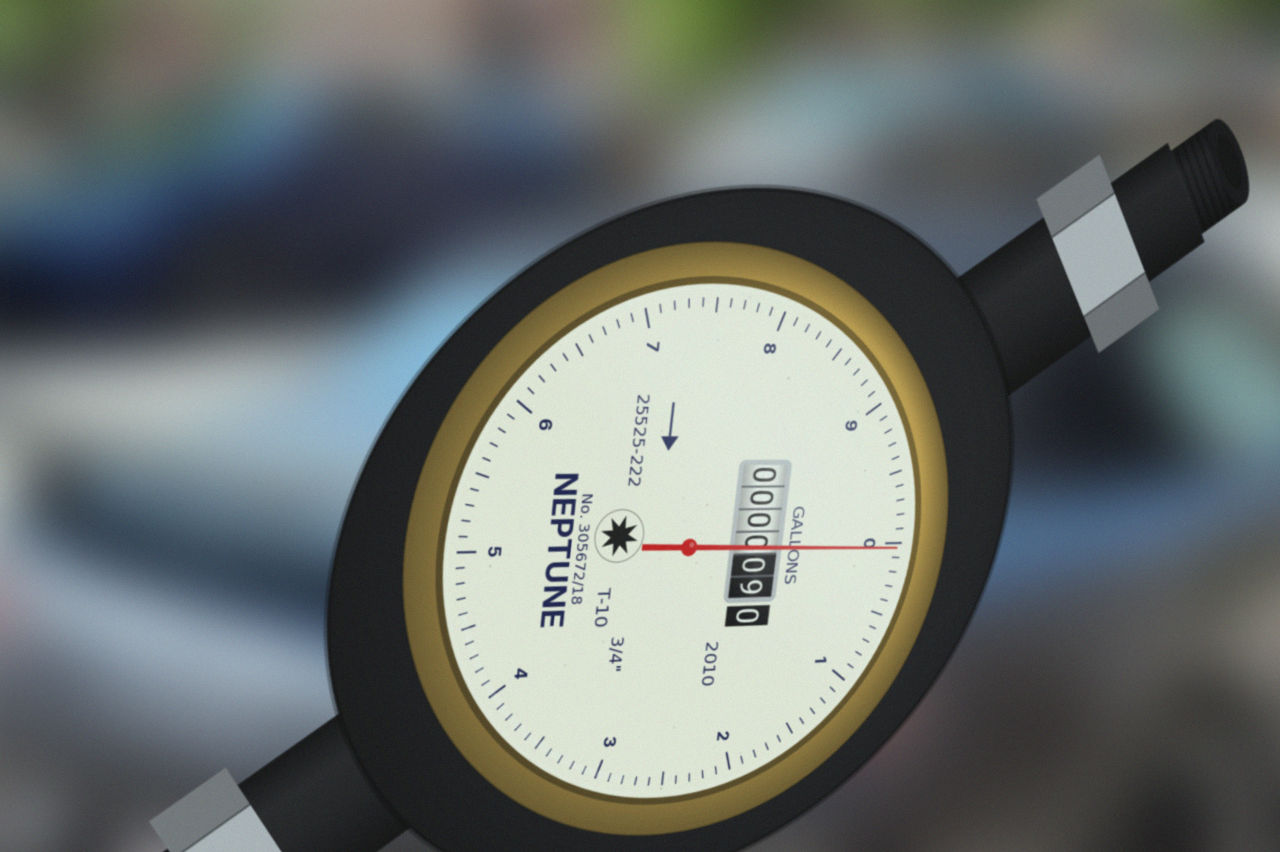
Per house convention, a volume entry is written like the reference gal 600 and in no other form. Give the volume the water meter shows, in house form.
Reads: gal 90.0
